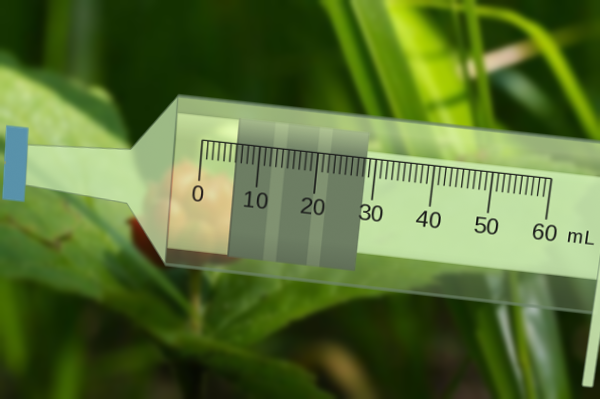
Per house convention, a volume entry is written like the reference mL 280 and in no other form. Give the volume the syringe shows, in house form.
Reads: mL 6
